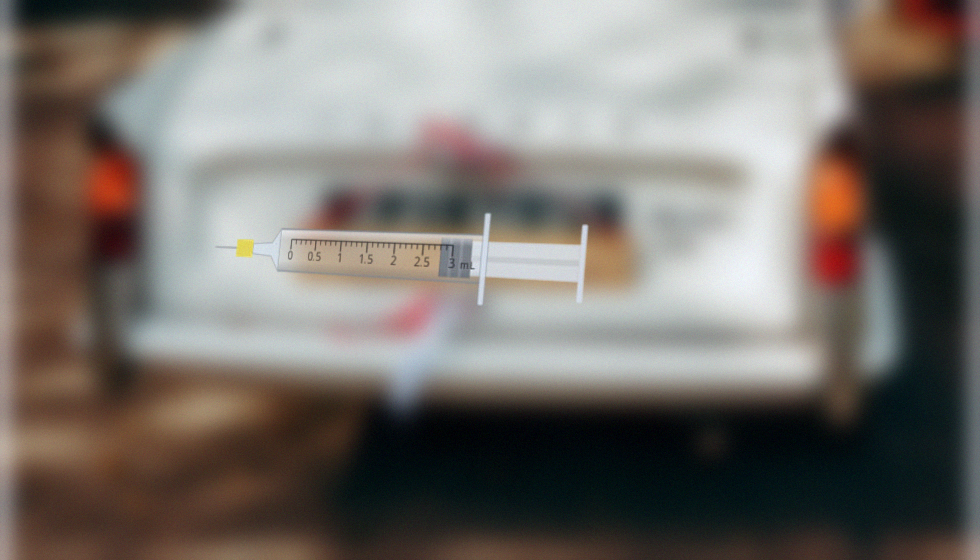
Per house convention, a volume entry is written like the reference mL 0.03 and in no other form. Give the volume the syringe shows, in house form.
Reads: mL 2.8
